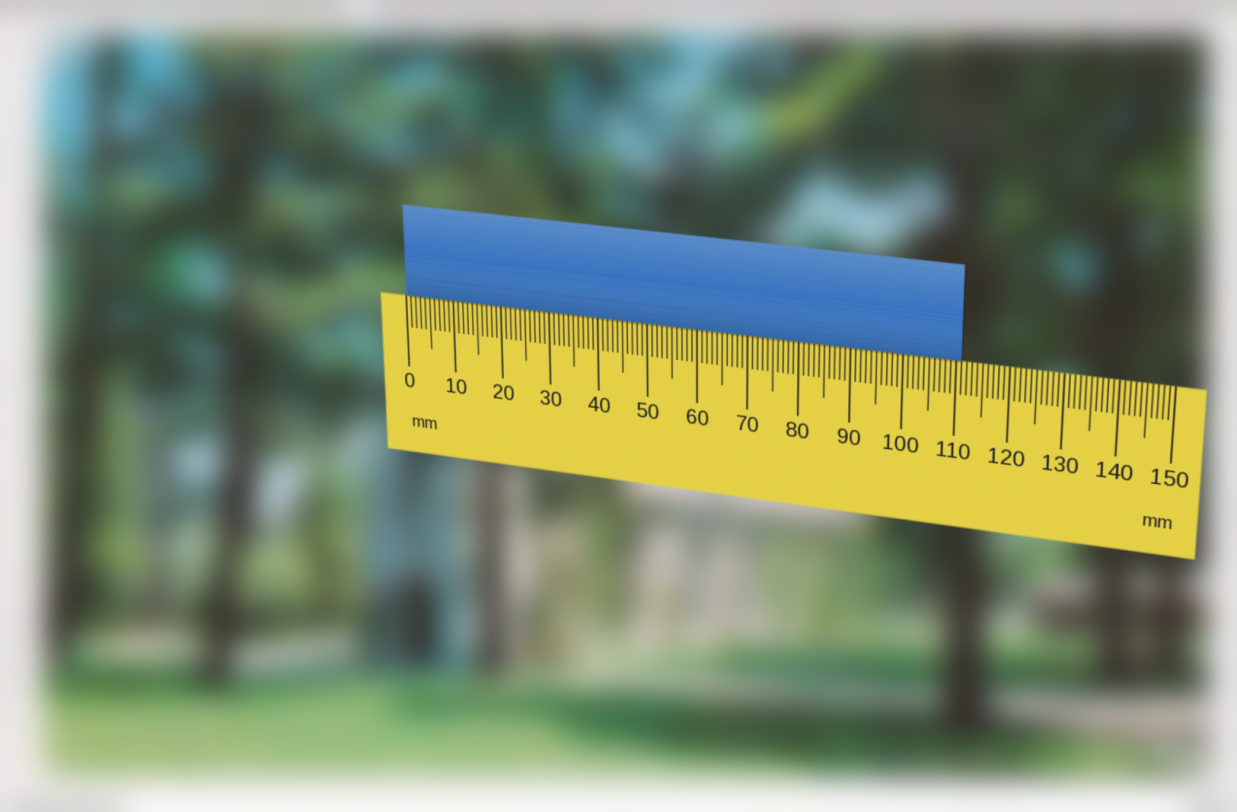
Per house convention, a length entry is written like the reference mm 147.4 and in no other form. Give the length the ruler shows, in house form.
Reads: mm 111
